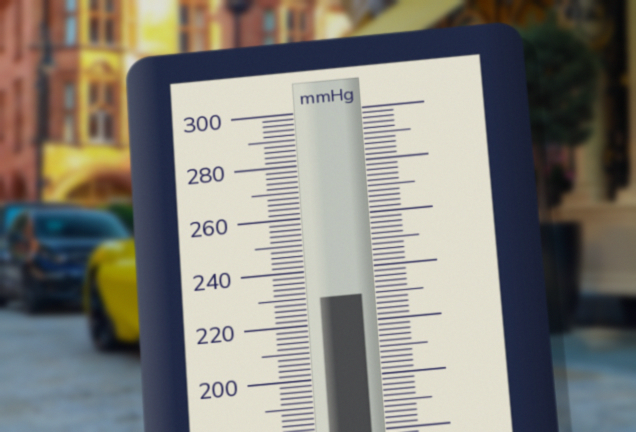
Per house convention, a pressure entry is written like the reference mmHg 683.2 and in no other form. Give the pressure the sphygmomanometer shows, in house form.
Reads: mmHg 230
